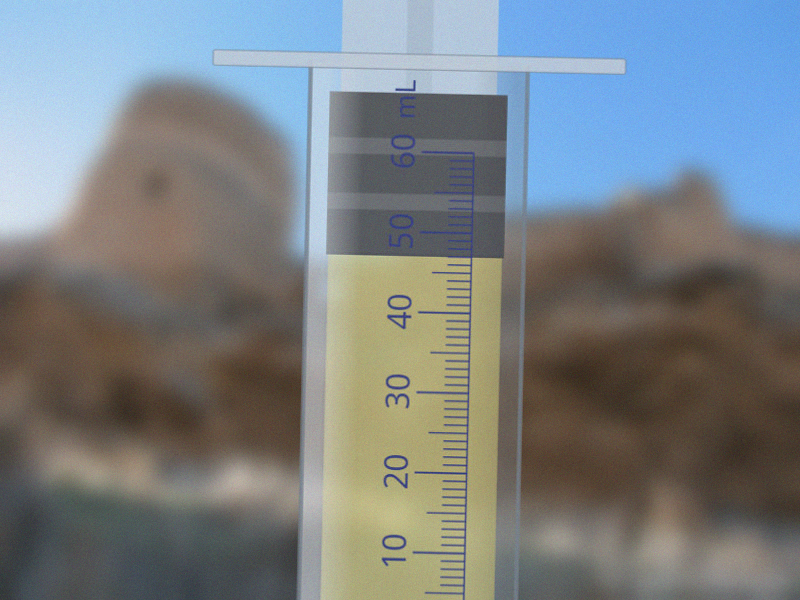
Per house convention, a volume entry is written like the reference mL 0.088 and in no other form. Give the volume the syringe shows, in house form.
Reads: mL 47
